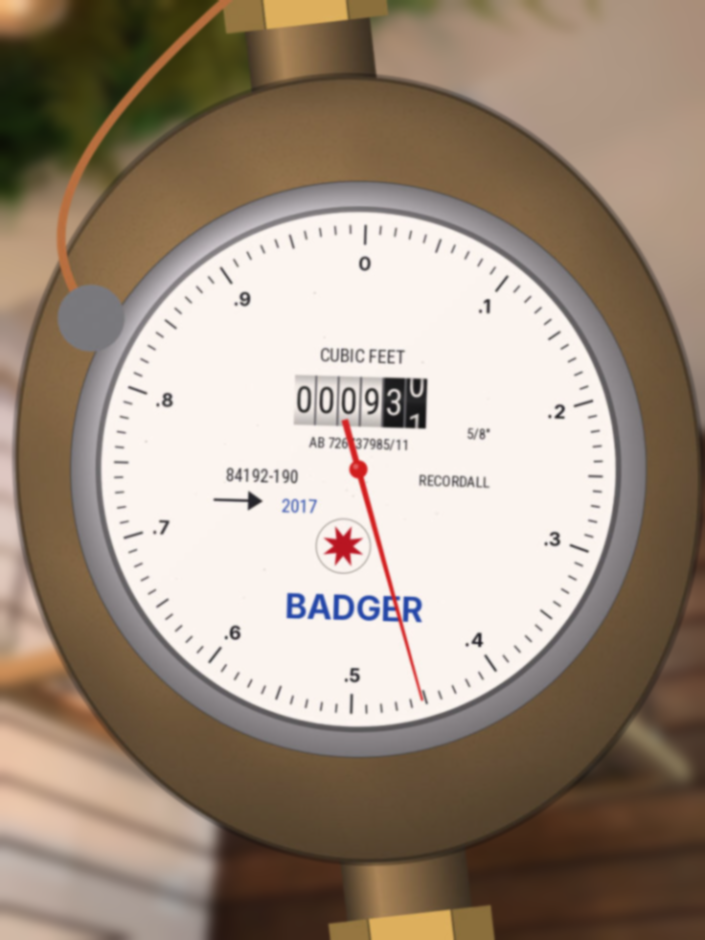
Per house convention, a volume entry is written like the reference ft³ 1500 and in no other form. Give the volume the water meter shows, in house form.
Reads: ft³ 930.45
